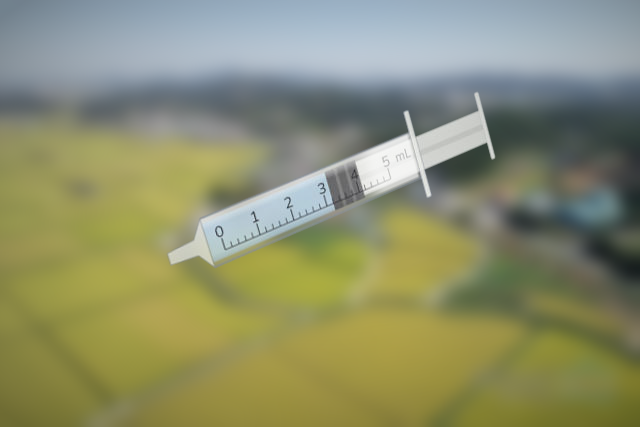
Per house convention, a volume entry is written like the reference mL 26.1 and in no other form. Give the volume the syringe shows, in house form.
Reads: mL 3.2
